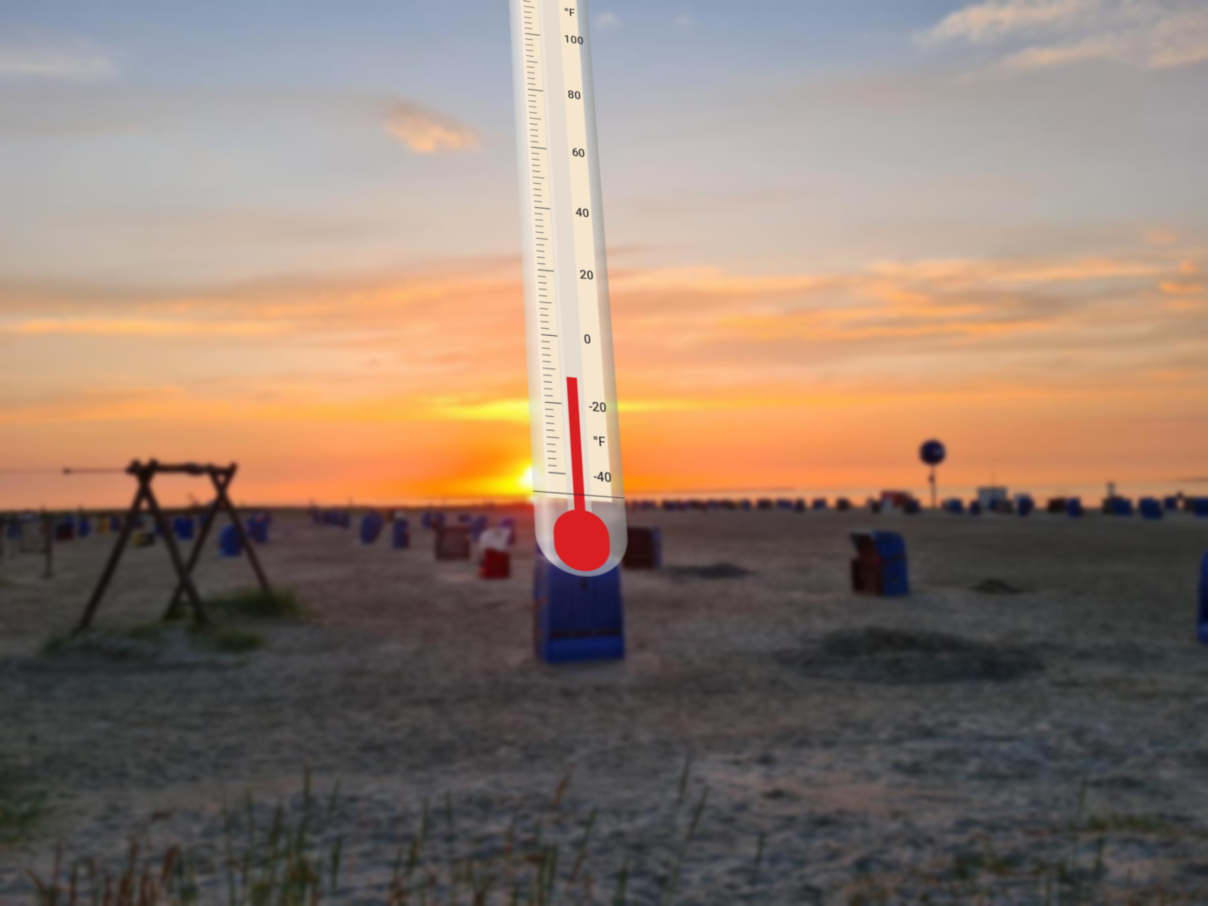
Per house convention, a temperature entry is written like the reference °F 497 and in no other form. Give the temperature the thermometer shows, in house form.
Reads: °F -12
